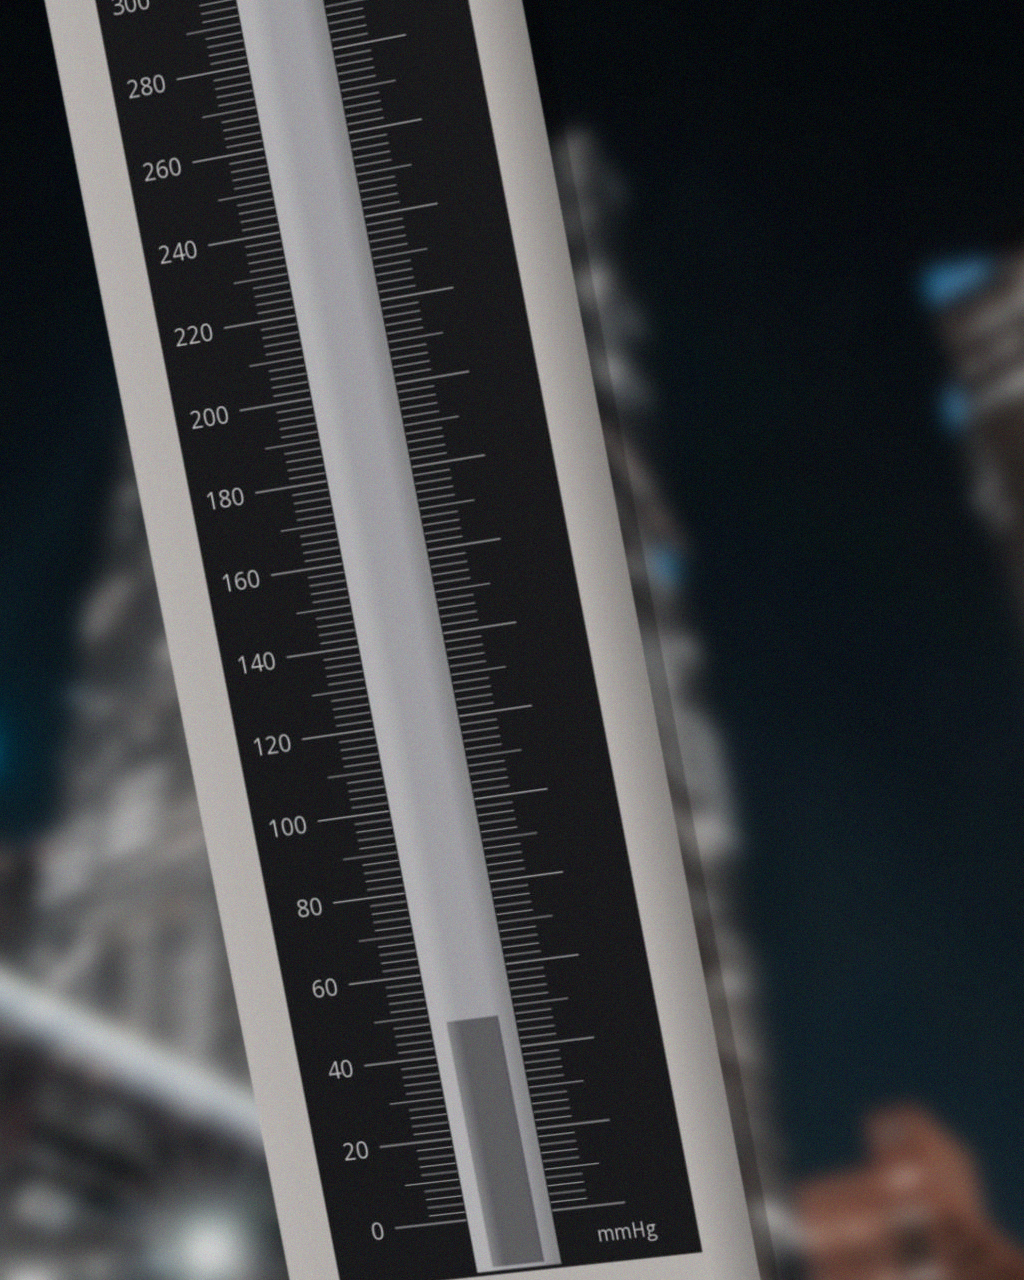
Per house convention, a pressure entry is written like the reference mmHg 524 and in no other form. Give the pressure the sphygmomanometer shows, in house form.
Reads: mmHg 48
